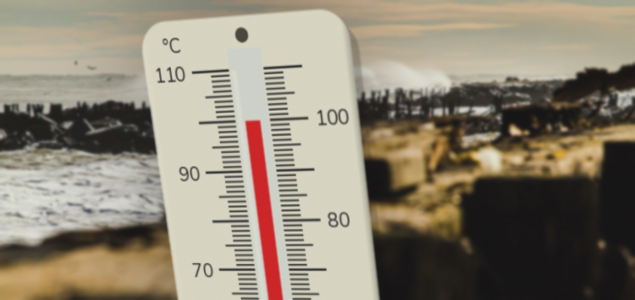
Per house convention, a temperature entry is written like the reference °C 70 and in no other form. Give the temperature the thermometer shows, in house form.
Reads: °C 100
